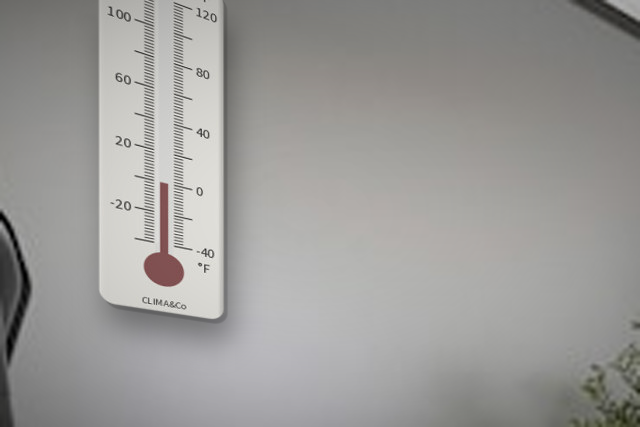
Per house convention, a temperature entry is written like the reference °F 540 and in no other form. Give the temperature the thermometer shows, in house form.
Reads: °F 0
